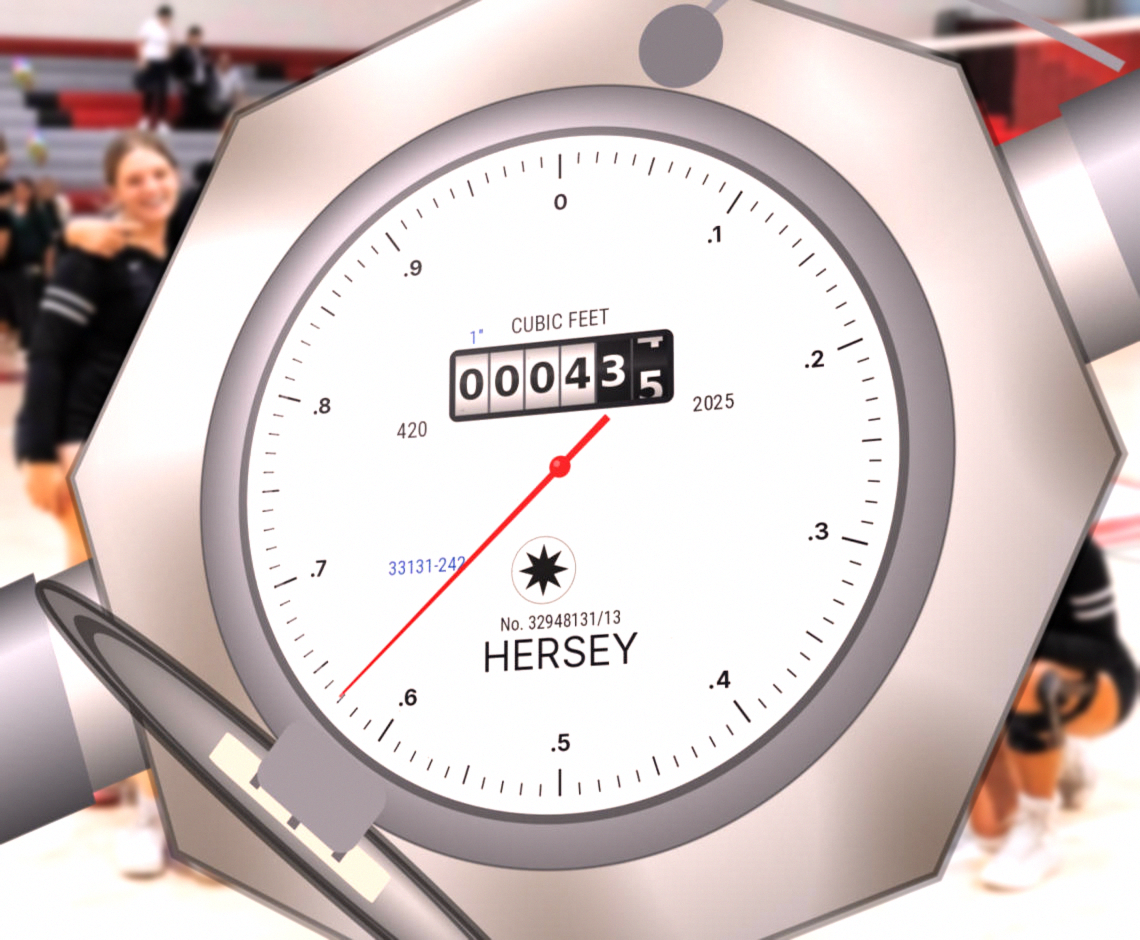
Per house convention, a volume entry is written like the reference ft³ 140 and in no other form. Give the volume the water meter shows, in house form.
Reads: ft³ 434.63
